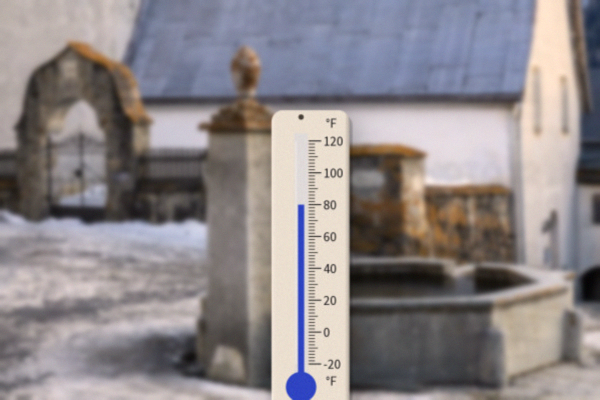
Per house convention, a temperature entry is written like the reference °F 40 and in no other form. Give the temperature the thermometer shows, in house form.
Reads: °F 80
